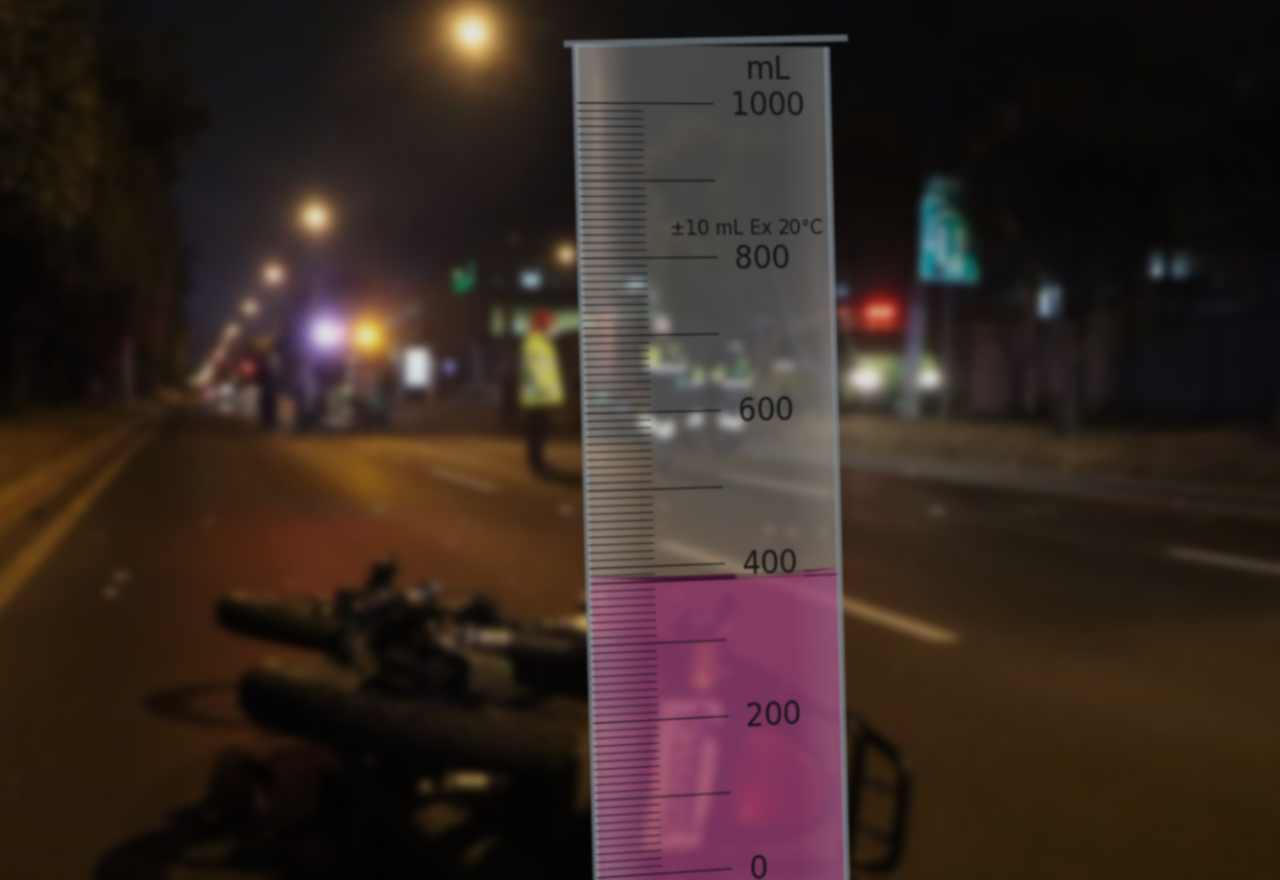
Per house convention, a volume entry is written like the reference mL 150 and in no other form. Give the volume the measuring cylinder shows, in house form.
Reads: mL 380
